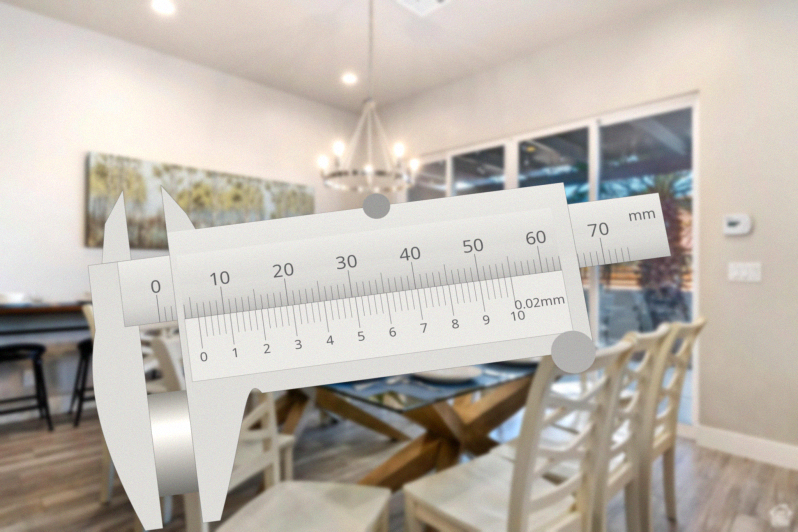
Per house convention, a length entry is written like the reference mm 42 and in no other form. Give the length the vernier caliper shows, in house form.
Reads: mm 6.0
